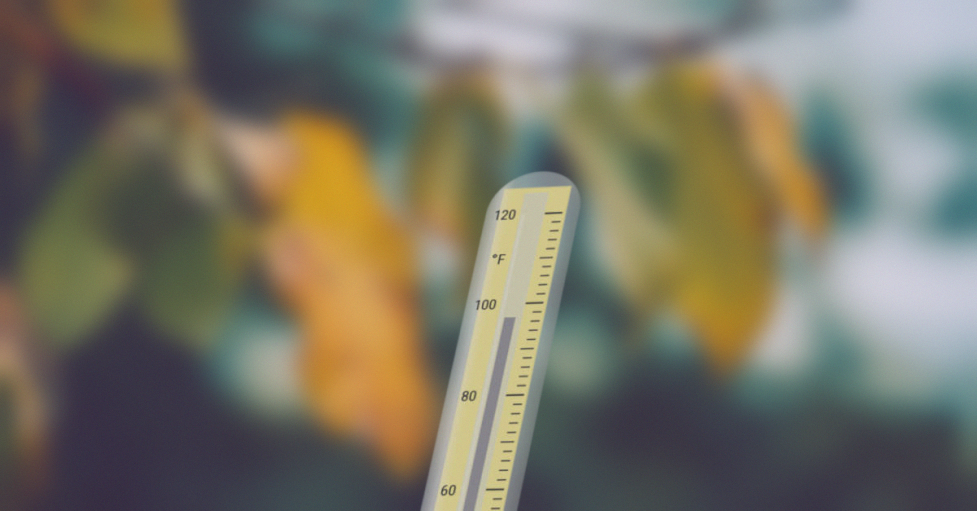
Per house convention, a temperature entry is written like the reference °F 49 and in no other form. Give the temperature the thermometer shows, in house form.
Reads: °F 97
